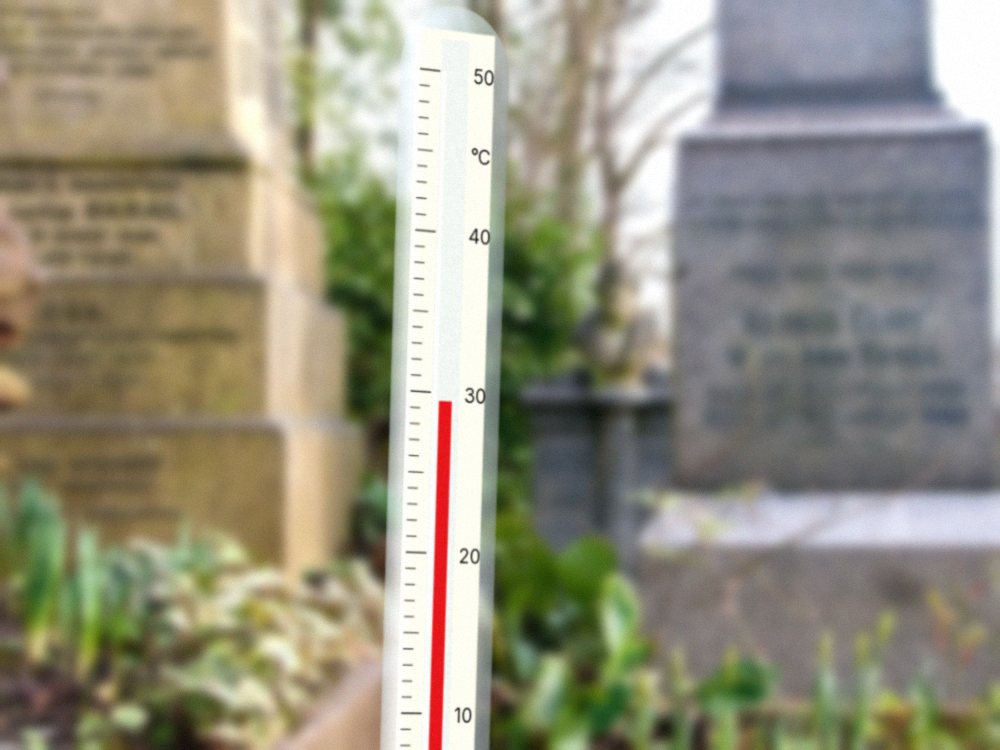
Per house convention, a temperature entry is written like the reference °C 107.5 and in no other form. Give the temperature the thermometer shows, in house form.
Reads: °C 29.5
